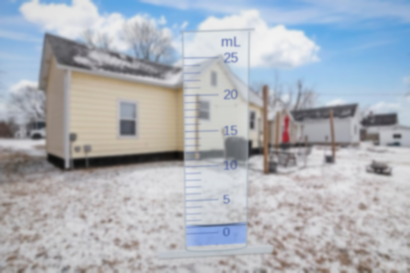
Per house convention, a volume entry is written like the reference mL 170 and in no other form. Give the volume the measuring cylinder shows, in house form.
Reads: mL 1
